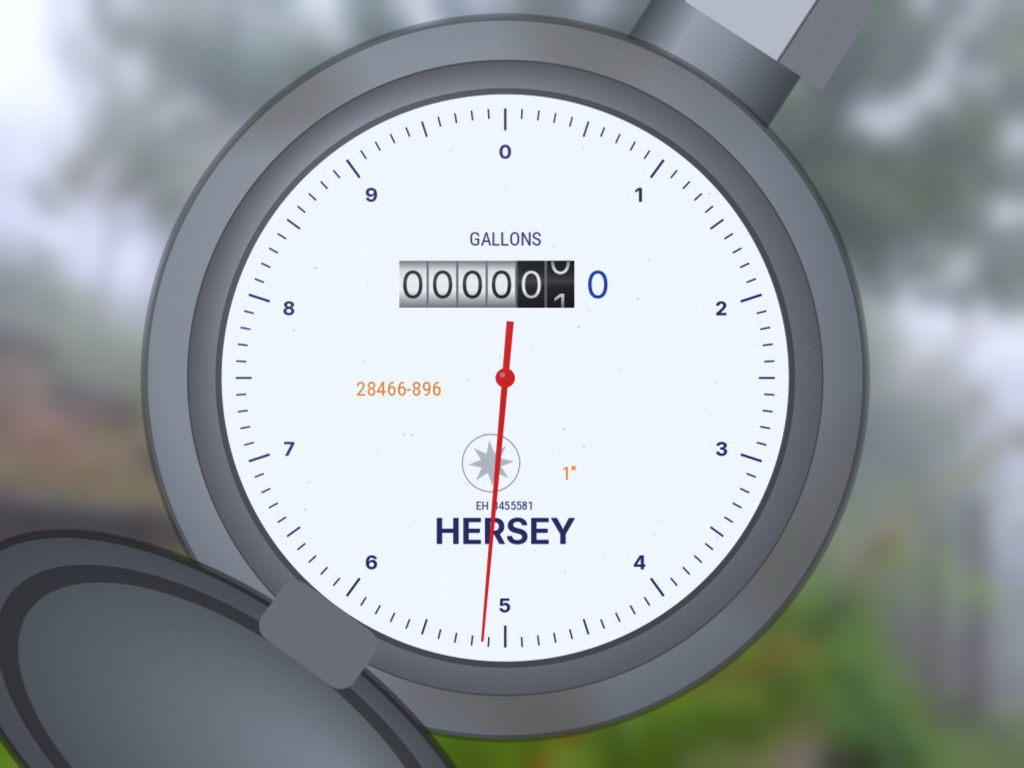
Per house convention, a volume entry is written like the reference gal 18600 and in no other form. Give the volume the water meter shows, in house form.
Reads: gal 5.1
